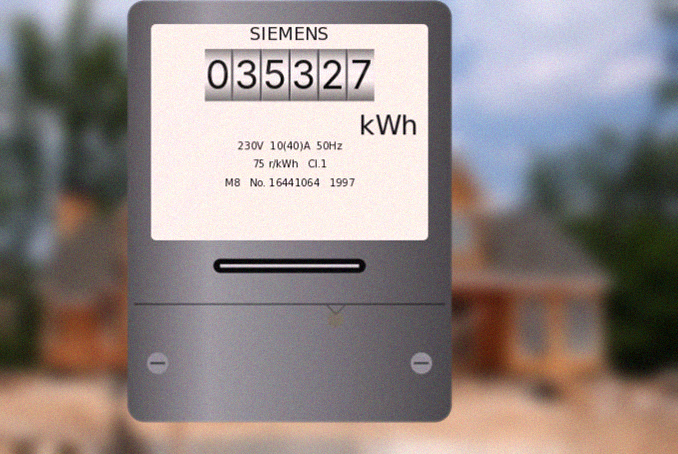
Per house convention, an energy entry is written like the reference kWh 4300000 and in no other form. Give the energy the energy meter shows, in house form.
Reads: kWh 35327
